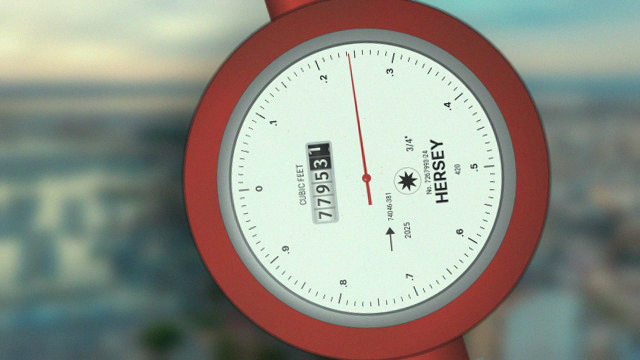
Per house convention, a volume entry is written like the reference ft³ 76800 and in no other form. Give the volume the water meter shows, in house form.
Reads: ft³ 779531.24
